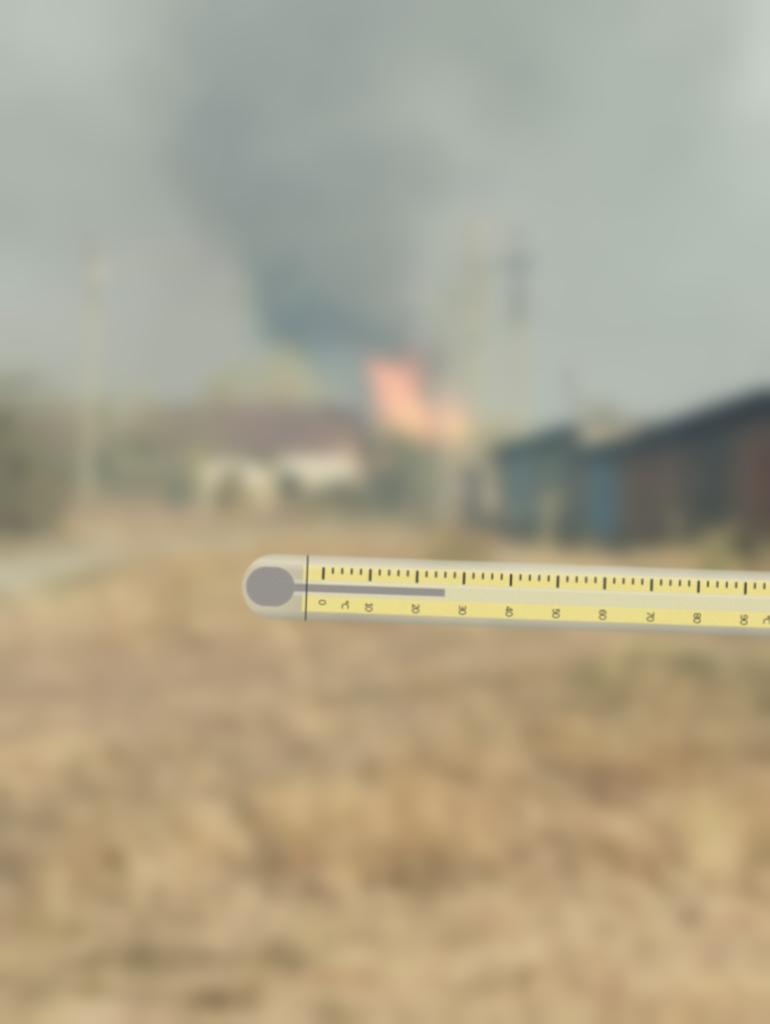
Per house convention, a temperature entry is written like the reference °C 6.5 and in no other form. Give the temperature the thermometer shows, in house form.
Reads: °C 26
